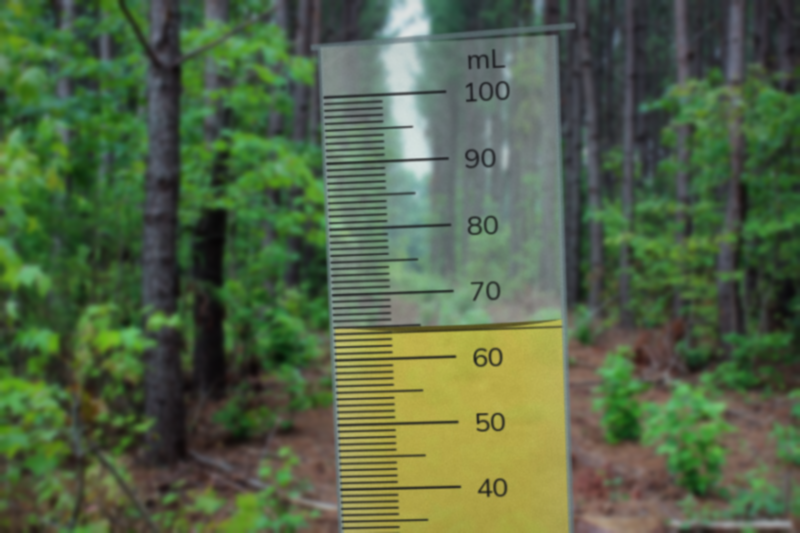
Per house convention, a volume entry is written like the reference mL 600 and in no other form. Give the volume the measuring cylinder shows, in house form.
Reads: mL 64
